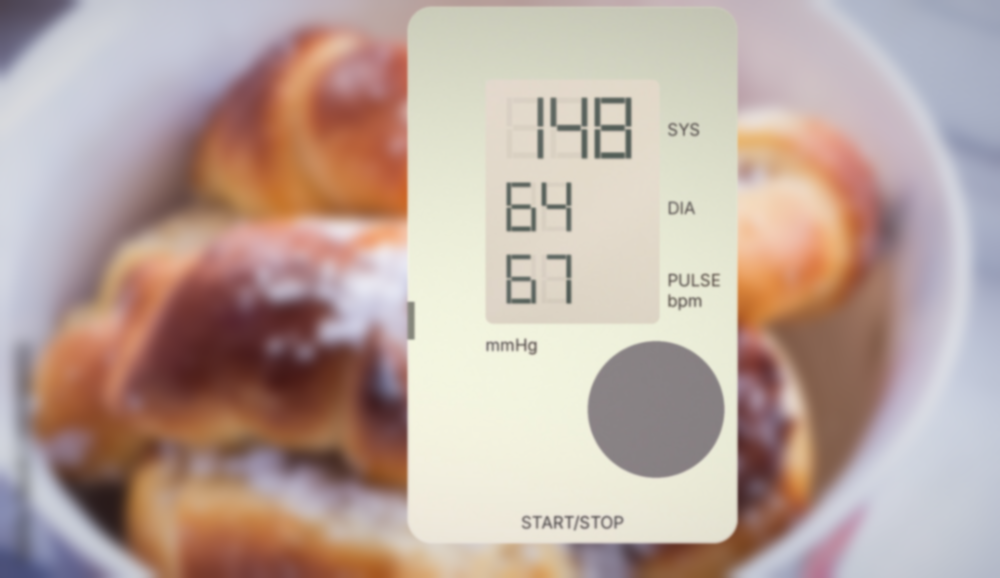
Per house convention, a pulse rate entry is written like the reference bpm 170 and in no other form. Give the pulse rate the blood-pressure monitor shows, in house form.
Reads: bpm 67
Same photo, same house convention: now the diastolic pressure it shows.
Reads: mmHg 64
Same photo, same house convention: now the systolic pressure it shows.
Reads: mmHg 148
